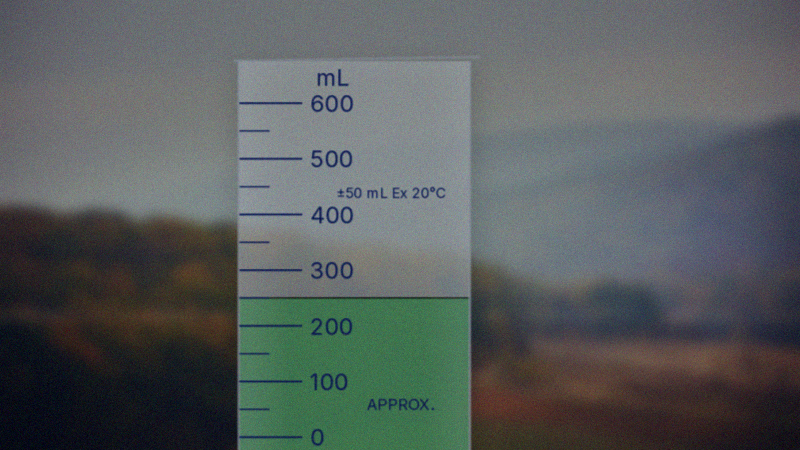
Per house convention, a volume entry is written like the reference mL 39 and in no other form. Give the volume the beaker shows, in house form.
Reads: mL 250
